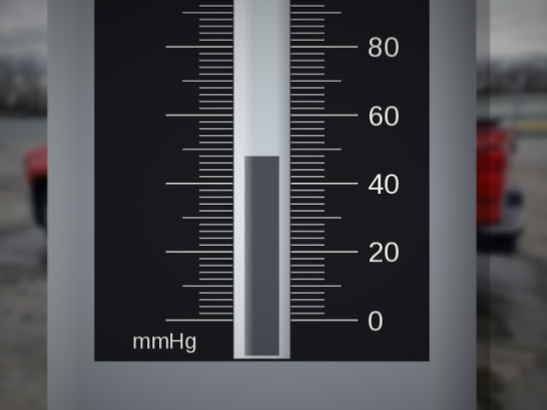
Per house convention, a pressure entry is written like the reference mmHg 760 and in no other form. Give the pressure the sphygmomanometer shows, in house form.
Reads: mmHg 48
